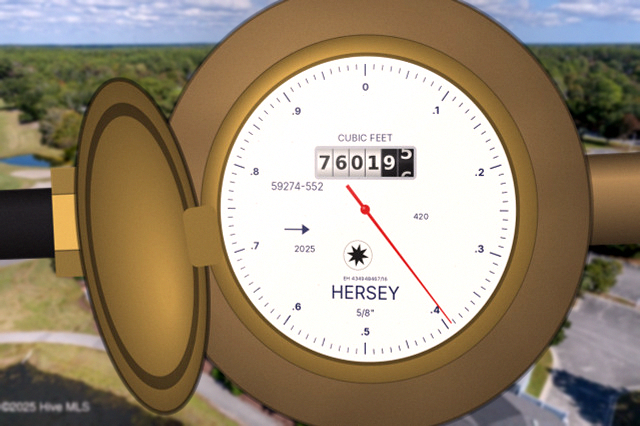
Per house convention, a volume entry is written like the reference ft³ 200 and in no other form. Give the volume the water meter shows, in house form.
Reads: ft³ 760195.39
